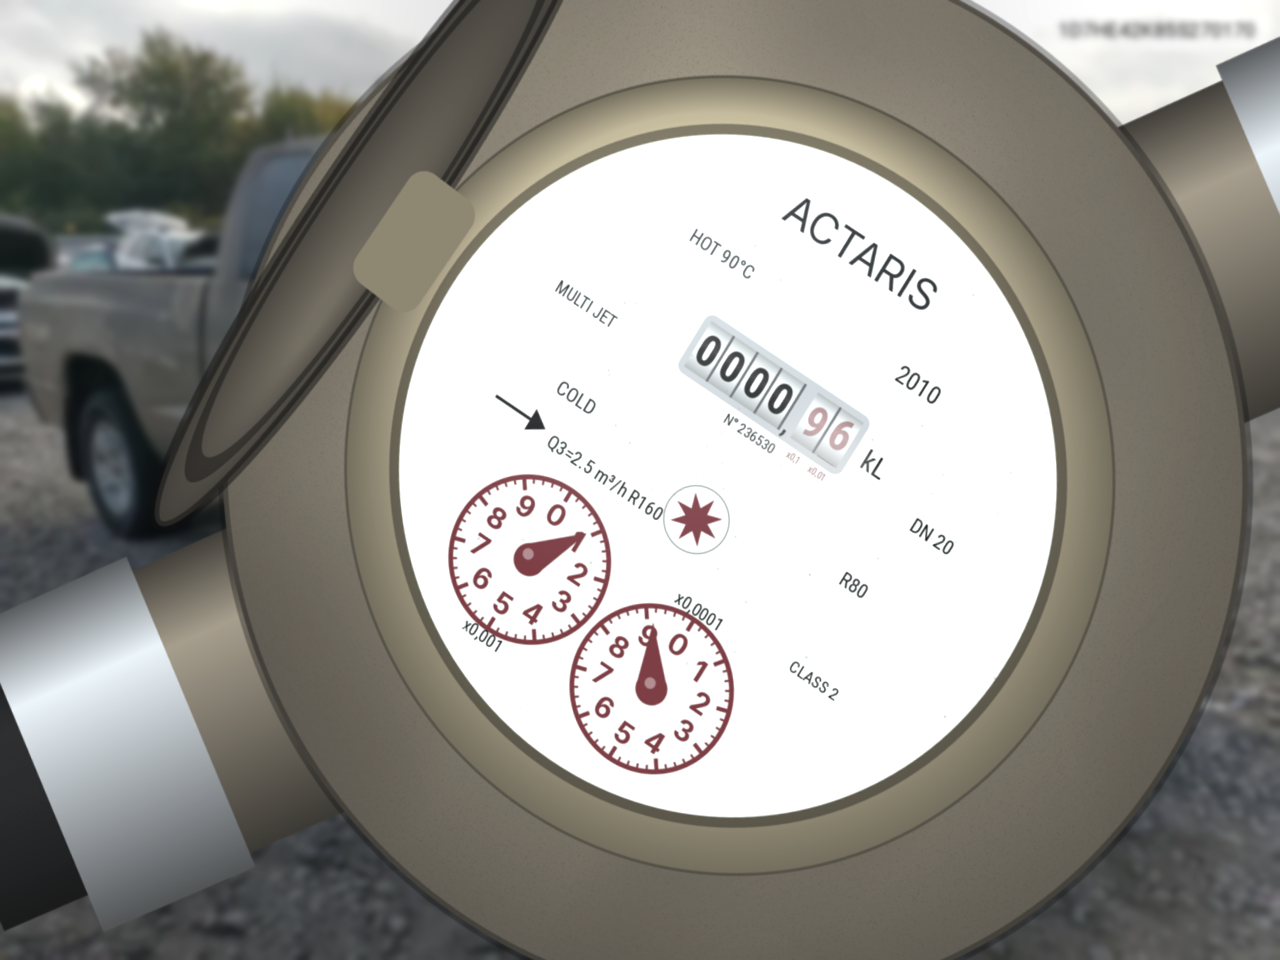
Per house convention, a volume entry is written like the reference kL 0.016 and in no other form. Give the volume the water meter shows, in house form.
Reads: kL 0.9609
